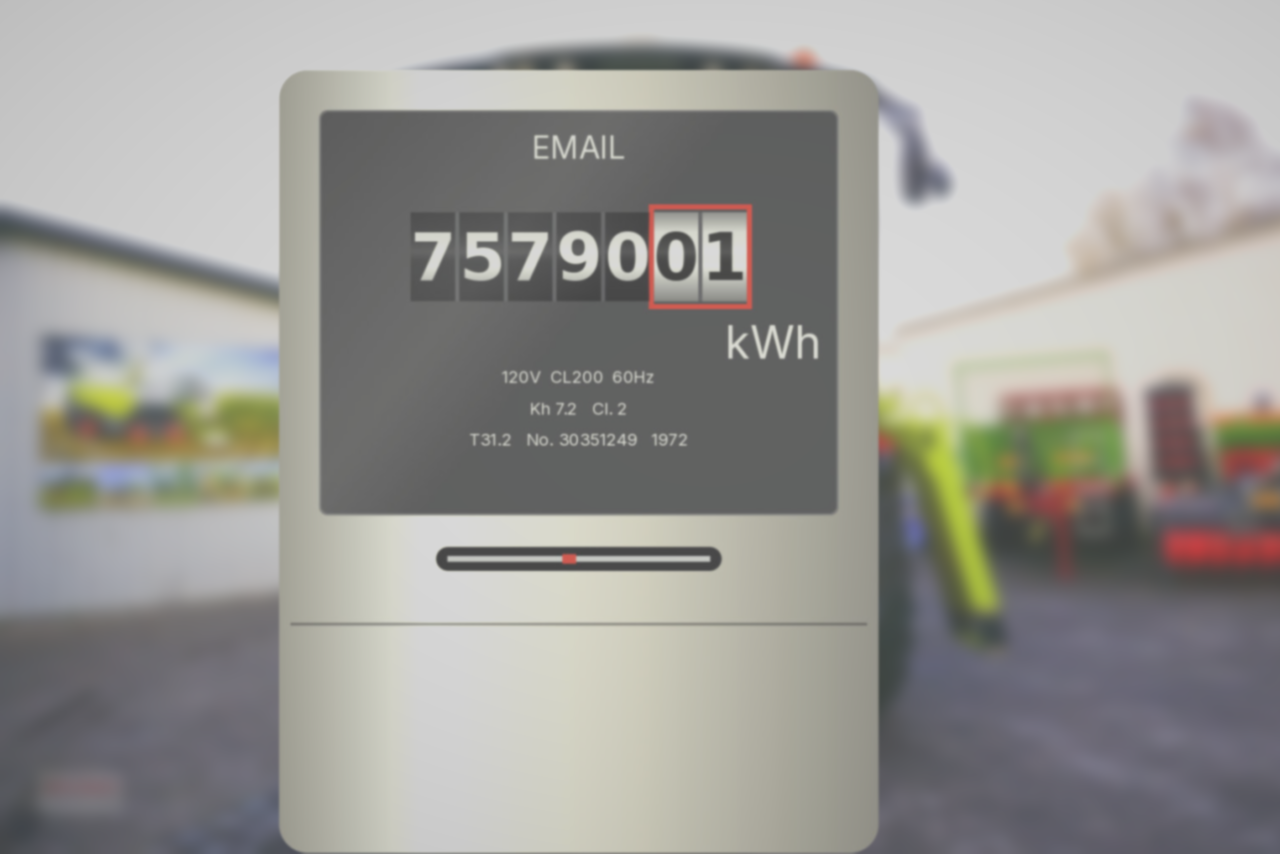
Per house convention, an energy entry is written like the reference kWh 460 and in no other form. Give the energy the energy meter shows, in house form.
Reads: kWh 75790.01
